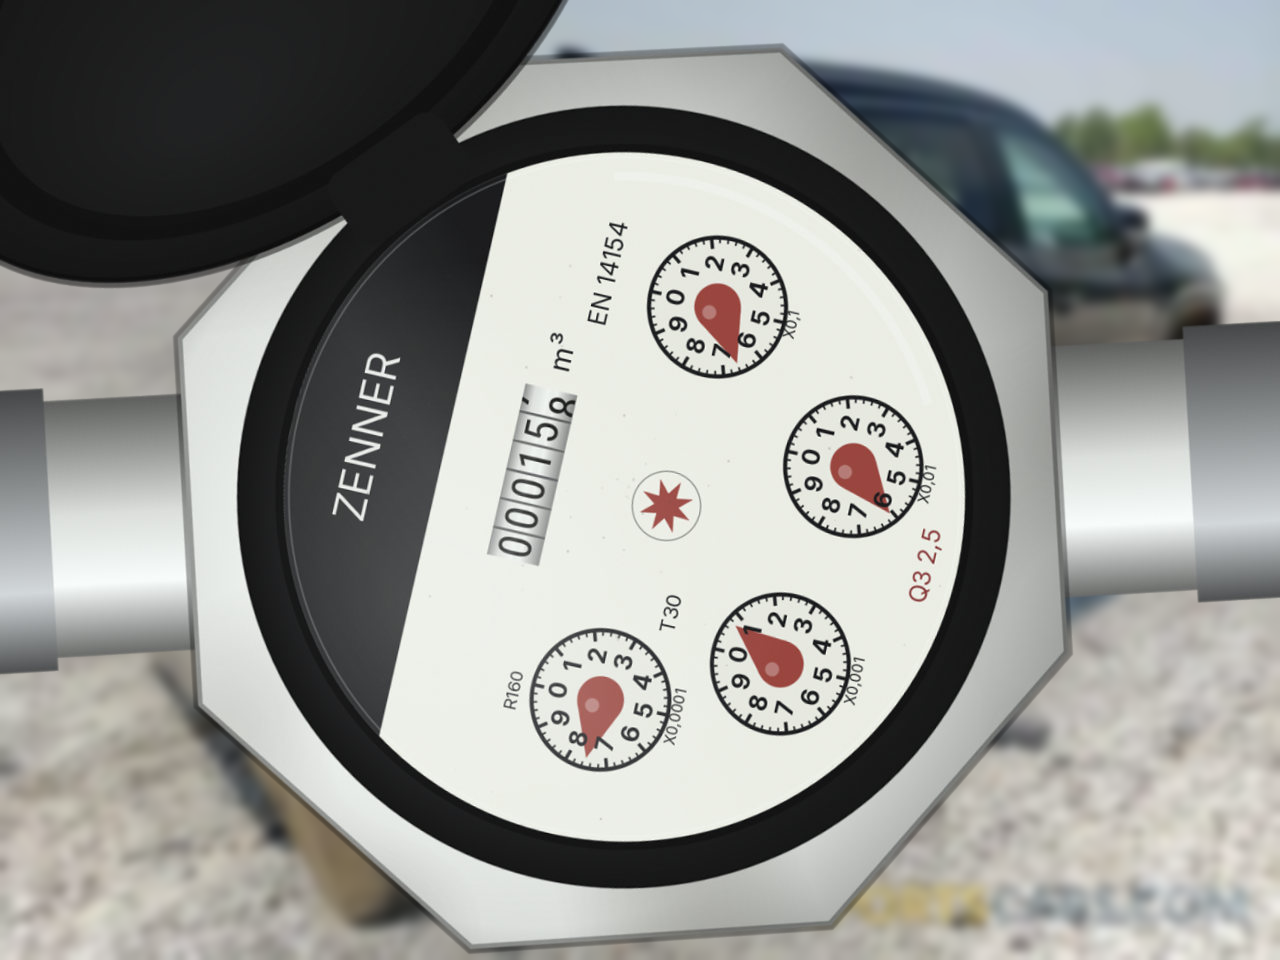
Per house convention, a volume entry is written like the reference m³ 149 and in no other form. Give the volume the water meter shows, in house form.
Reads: m³ 157.6607
